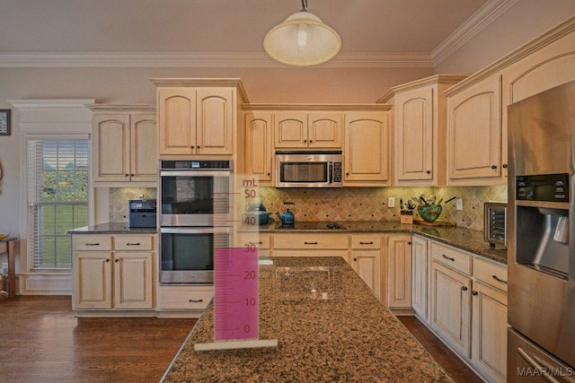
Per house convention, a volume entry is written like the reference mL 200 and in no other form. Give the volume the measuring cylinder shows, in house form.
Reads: mL 30
